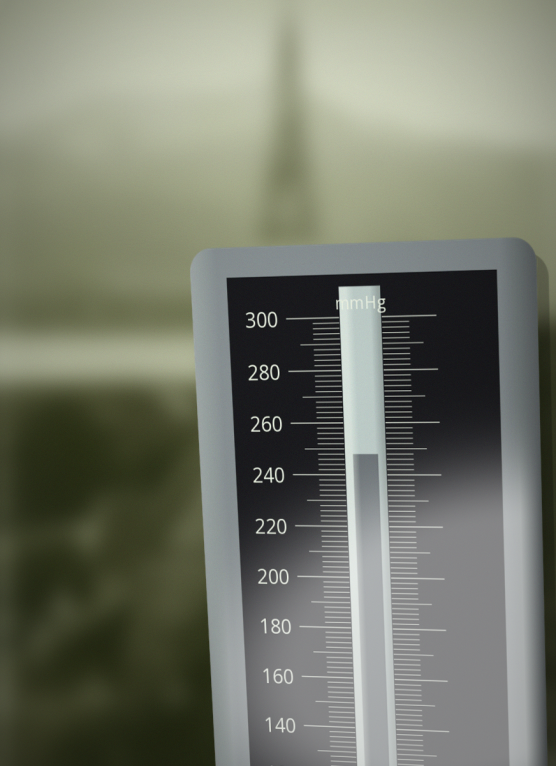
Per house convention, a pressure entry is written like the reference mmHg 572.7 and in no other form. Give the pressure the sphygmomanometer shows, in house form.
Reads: mmHg 248
